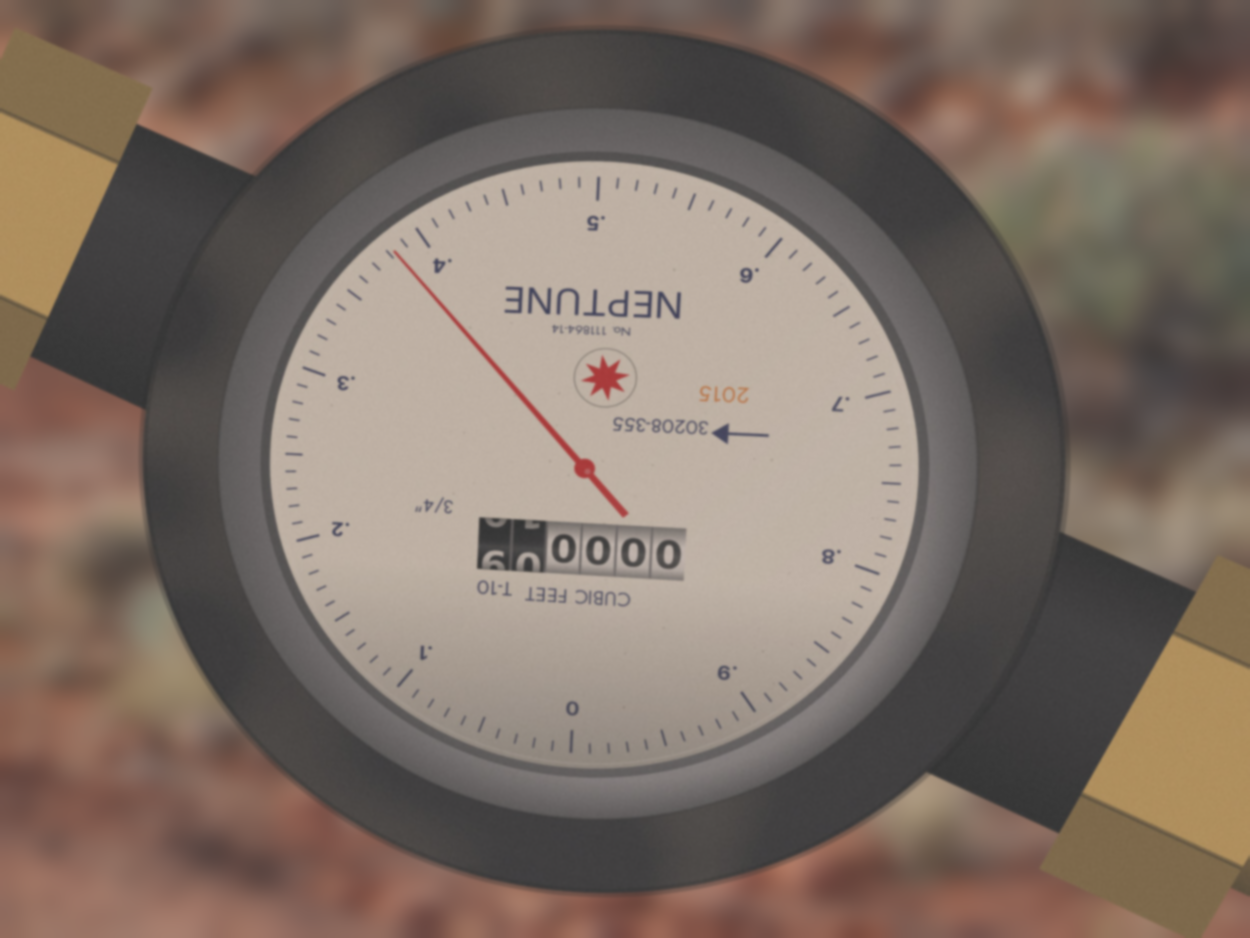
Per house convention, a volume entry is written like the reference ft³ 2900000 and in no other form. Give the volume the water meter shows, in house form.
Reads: ft³ 9.38
